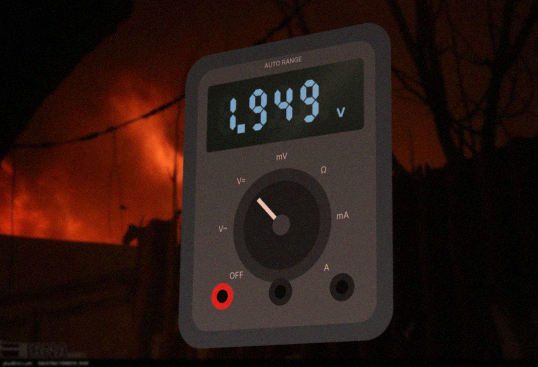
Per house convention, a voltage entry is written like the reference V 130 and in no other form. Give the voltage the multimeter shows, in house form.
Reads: V 1.949
